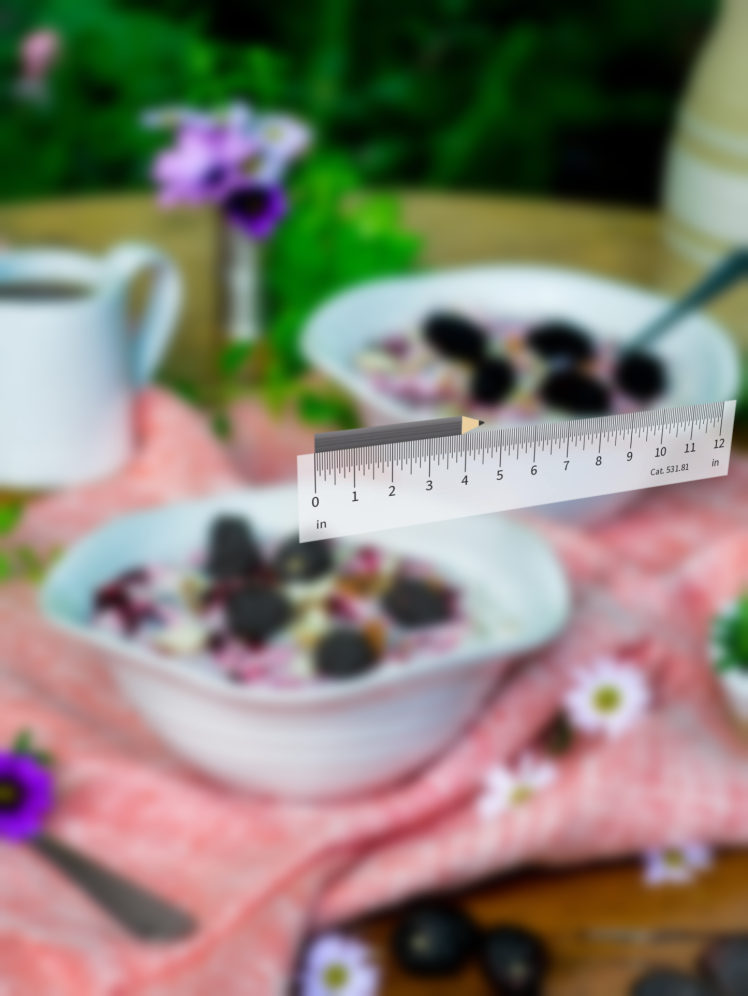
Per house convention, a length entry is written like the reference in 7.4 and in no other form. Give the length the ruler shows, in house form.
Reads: in 4.5
